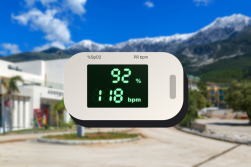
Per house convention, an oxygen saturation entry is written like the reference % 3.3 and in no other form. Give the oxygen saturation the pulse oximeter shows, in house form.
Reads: % 92
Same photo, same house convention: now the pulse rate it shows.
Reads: bpm 118
